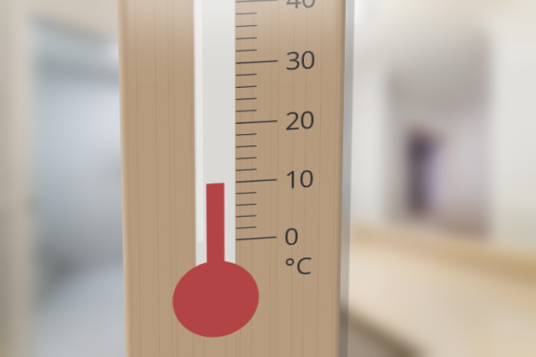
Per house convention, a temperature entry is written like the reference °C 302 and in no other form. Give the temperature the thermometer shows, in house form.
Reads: °C 10
